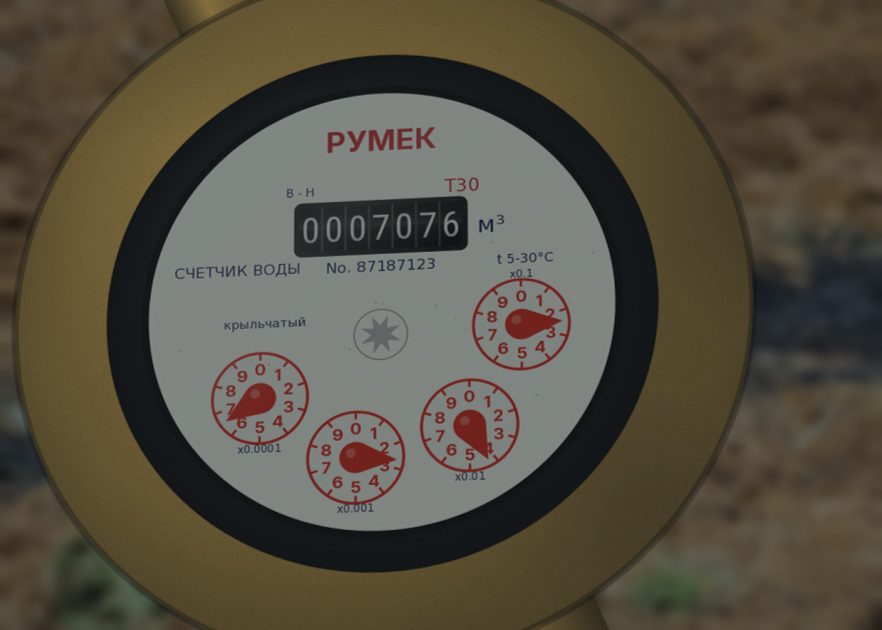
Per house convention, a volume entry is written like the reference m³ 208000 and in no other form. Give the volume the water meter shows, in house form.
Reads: m³ 7076.2426
